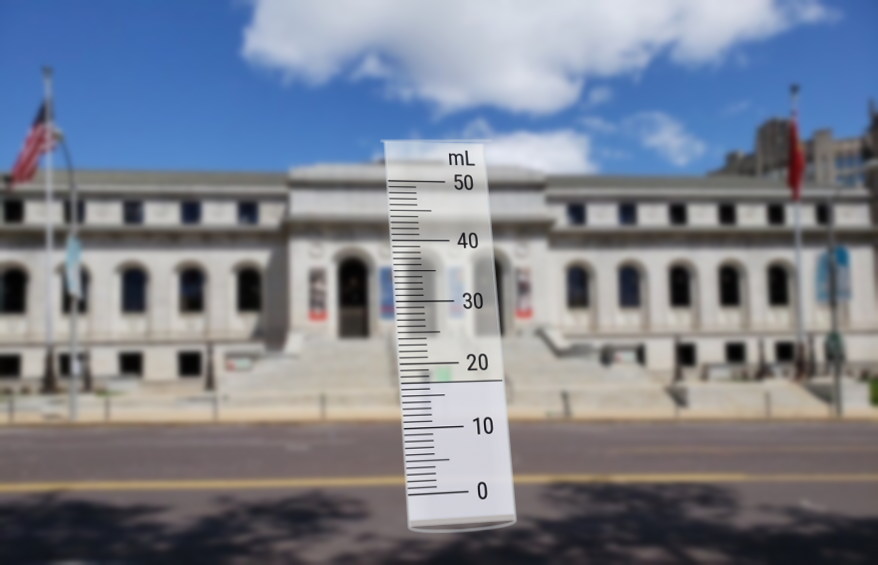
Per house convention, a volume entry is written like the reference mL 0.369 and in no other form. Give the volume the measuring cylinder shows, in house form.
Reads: mL 17
